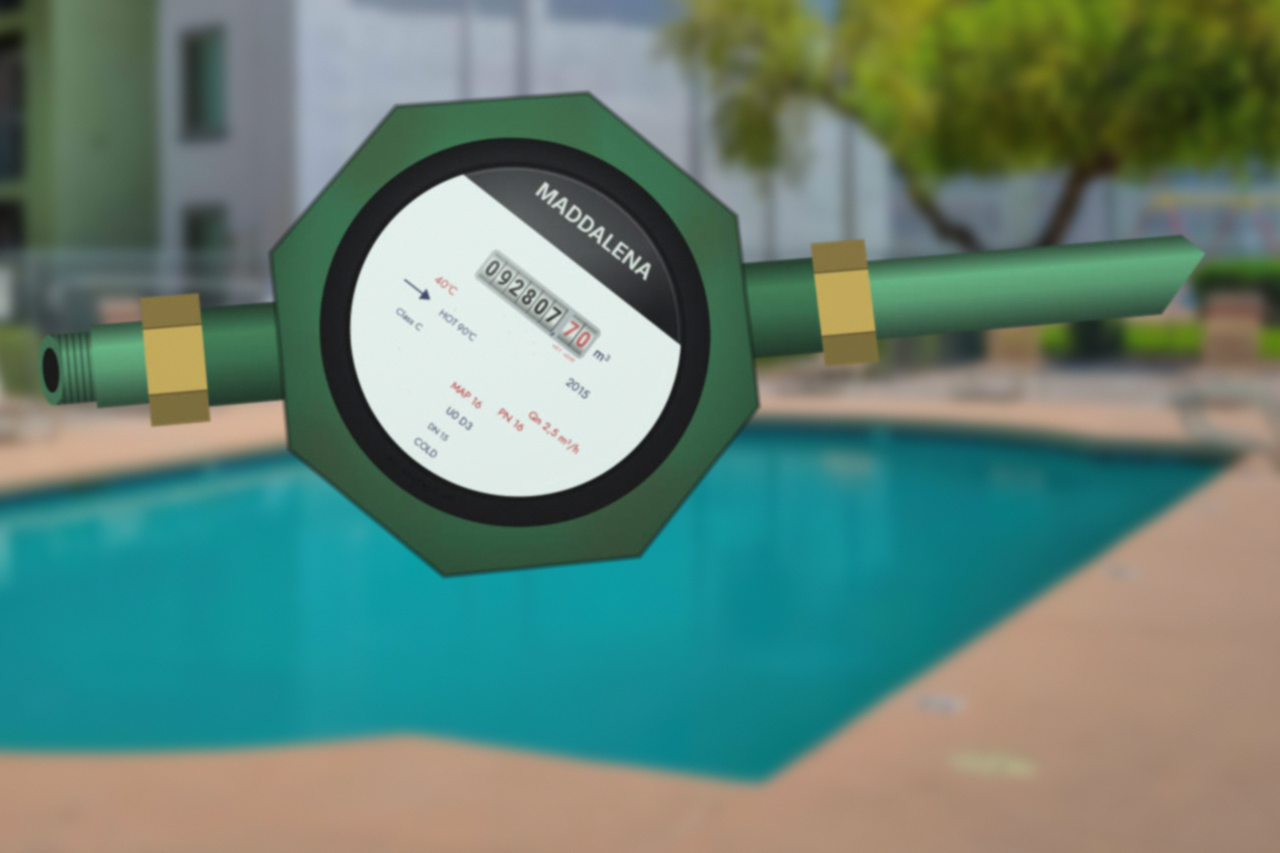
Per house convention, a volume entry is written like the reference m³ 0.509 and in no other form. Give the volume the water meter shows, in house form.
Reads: m³ 92807.70
